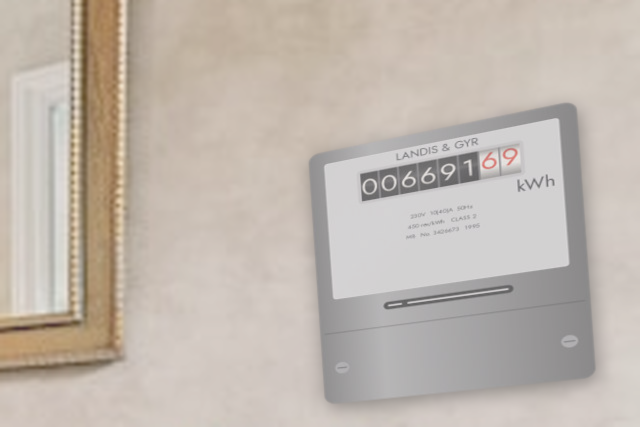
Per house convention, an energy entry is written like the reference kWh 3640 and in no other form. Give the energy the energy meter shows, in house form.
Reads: kWh 6691.69
